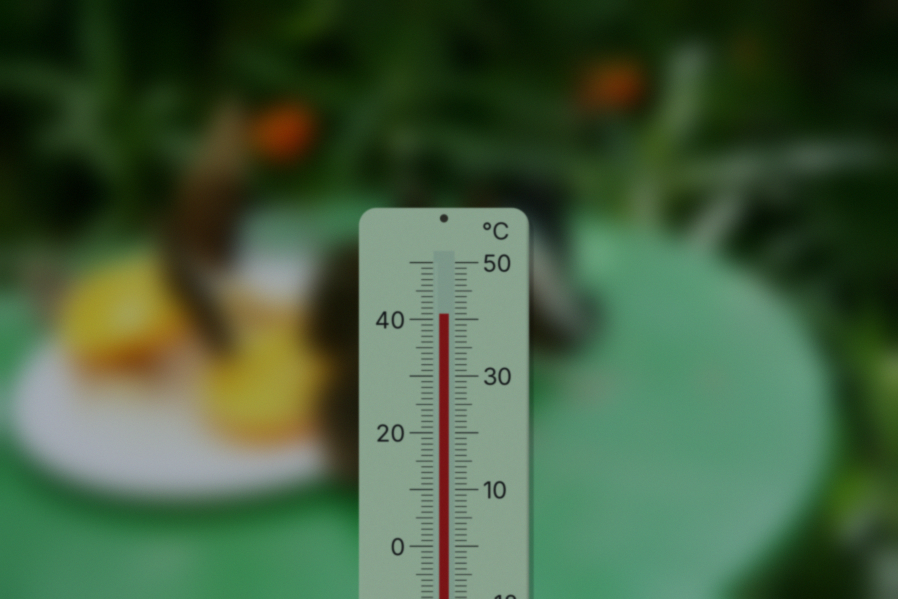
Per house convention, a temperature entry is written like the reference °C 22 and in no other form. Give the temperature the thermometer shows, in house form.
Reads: °C 41
